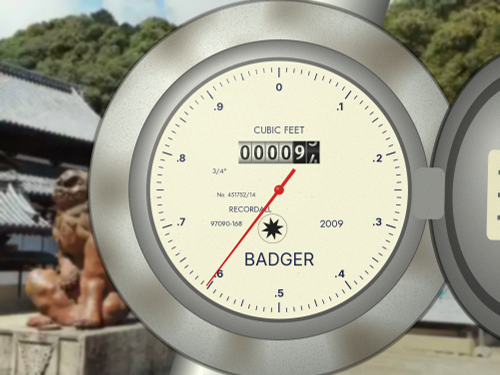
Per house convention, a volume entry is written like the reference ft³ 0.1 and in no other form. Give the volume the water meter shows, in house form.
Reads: ft³ 93.60
